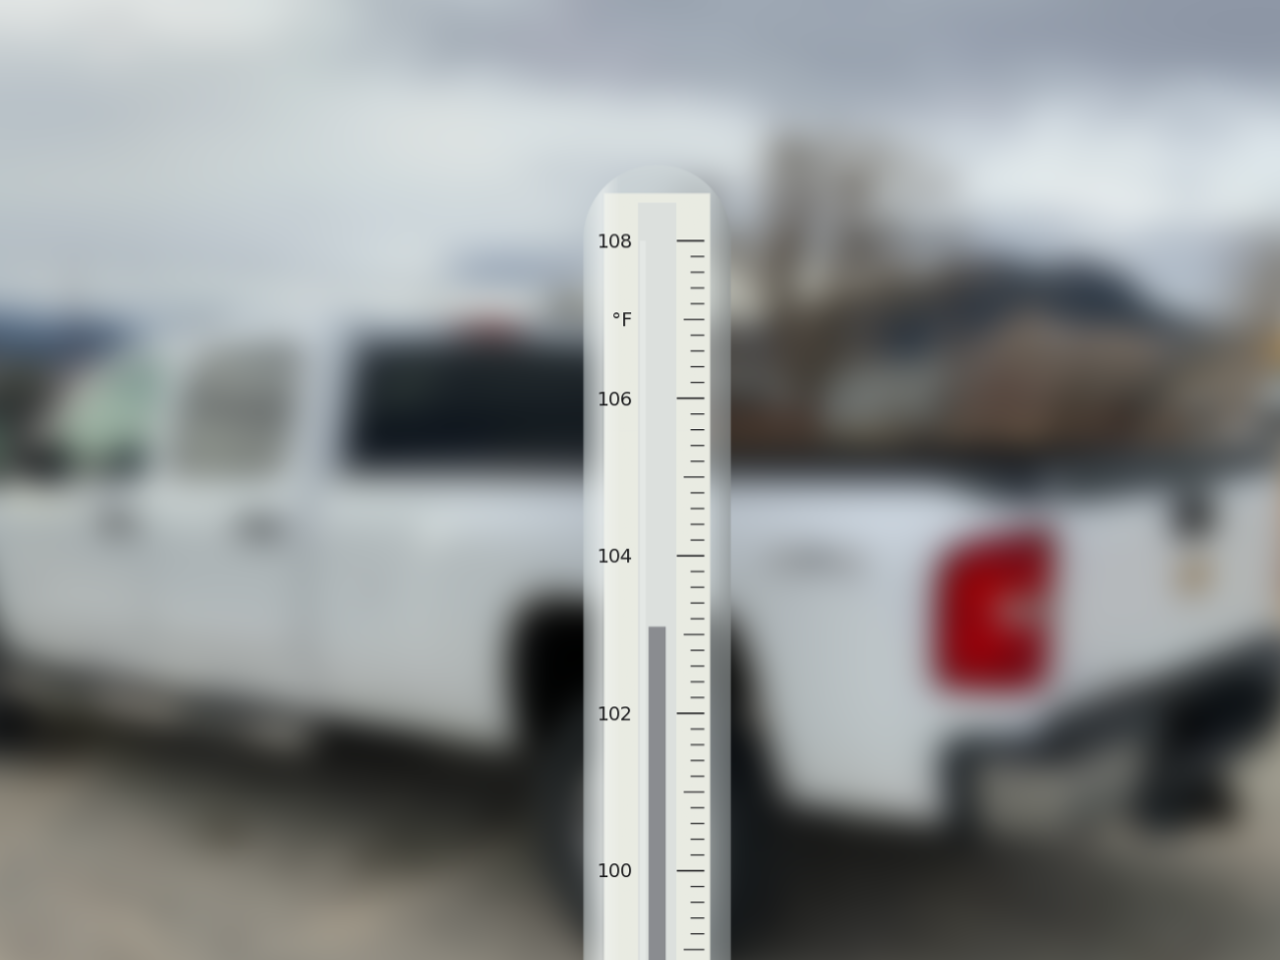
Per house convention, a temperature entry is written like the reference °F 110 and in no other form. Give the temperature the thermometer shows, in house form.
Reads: °F 103.1
